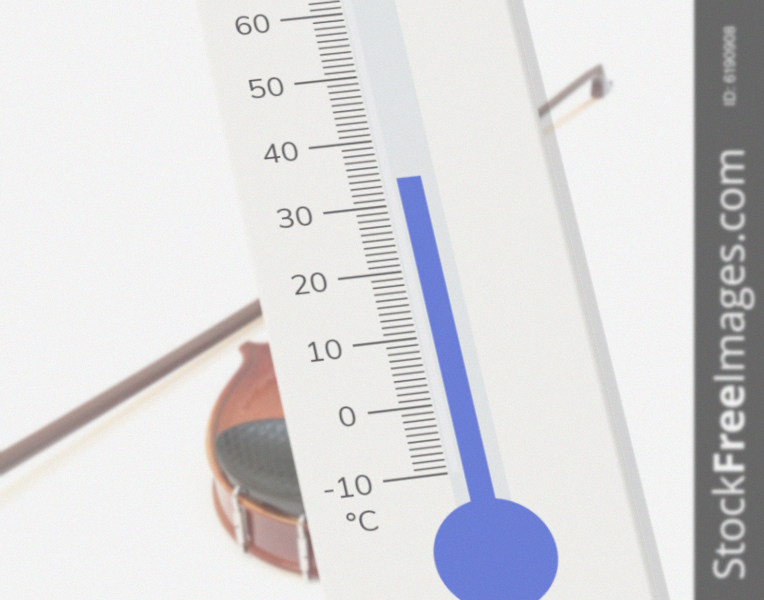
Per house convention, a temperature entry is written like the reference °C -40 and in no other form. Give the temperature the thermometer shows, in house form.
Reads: °C 34
